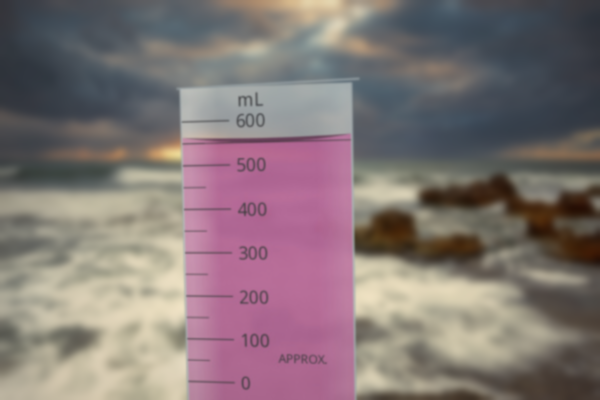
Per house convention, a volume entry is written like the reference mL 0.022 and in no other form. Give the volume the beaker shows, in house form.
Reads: mL 550
